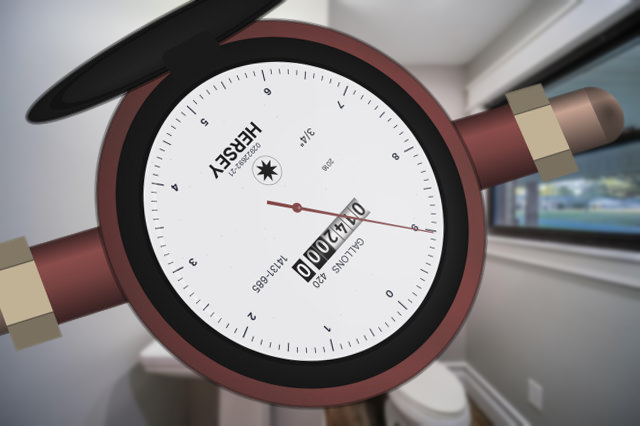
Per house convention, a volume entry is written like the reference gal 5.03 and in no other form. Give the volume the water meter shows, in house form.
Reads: gal 141999.0
